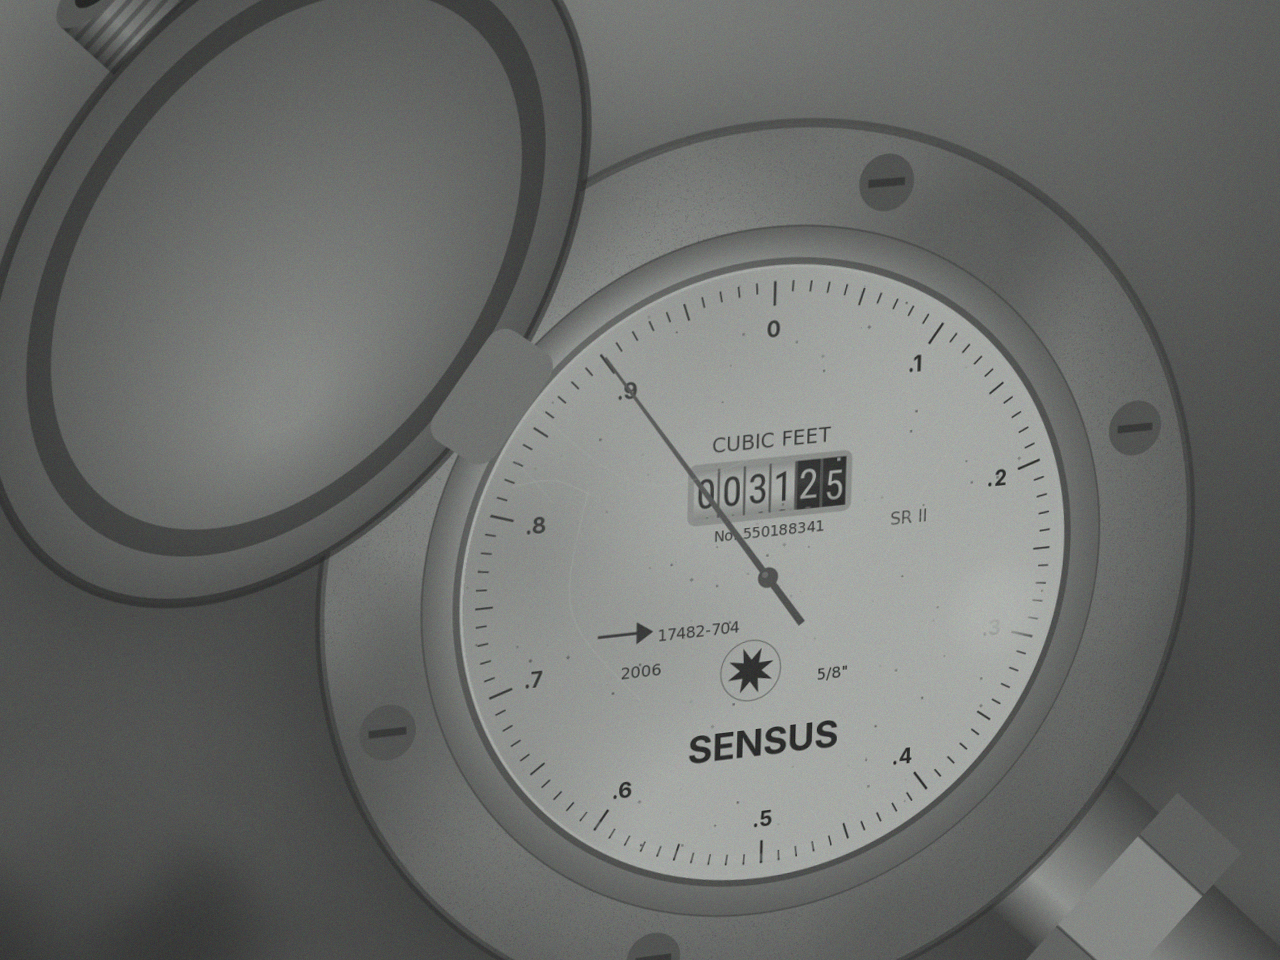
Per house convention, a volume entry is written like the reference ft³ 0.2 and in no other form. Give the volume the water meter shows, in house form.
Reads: ft³ 3124.90
